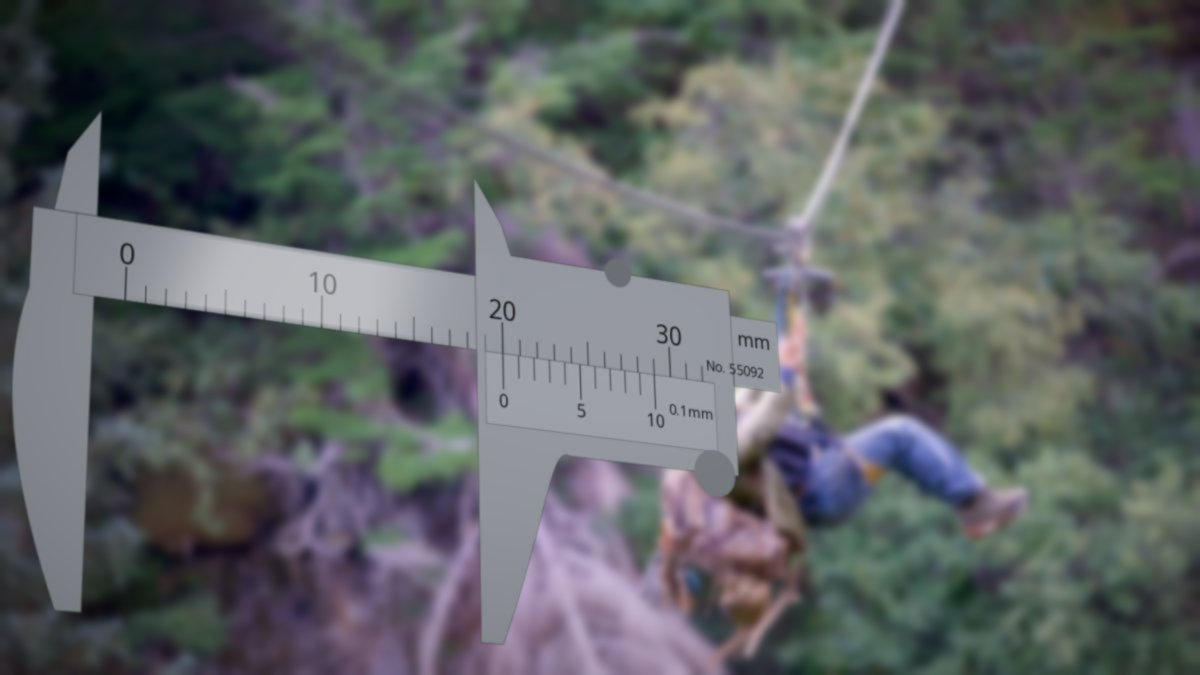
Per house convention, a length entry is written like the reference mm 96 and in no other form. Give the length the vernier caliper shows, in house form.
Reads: mm 20.0
